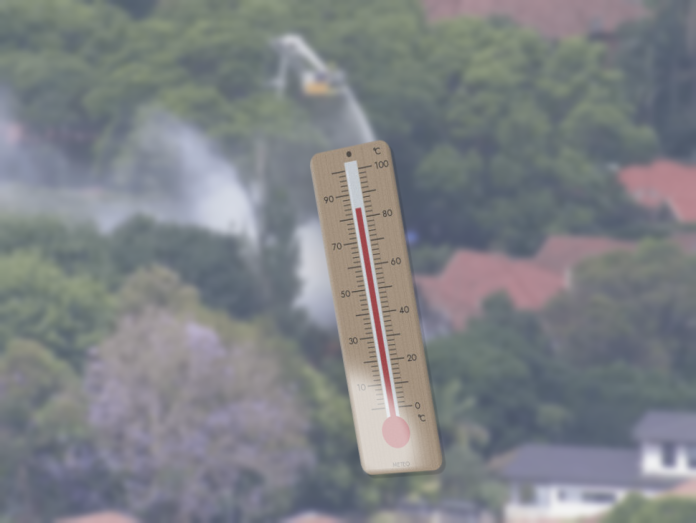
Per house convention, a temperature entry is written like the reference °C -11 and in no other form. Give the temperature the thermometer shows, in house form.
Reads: °C 84
